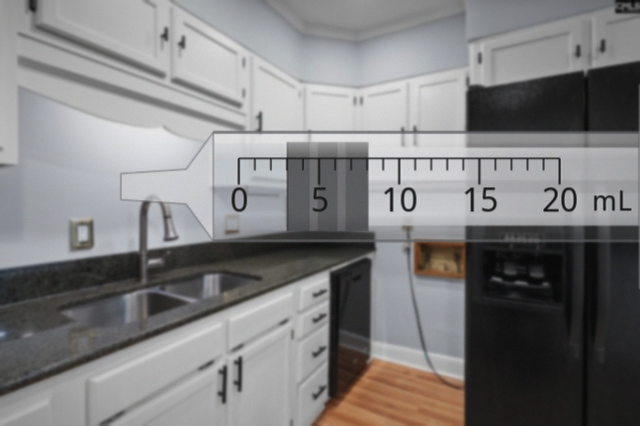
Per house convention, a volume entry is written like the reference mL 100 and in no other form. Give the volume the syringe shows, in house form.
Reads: mL 3
